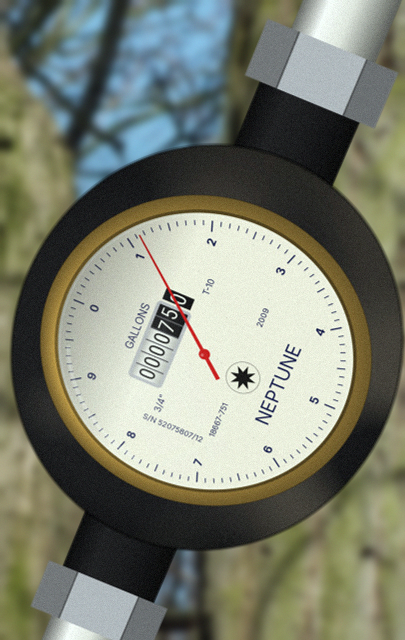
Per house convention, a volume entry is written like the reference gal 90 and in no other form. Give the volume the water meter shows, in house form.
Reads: gal 751.1
